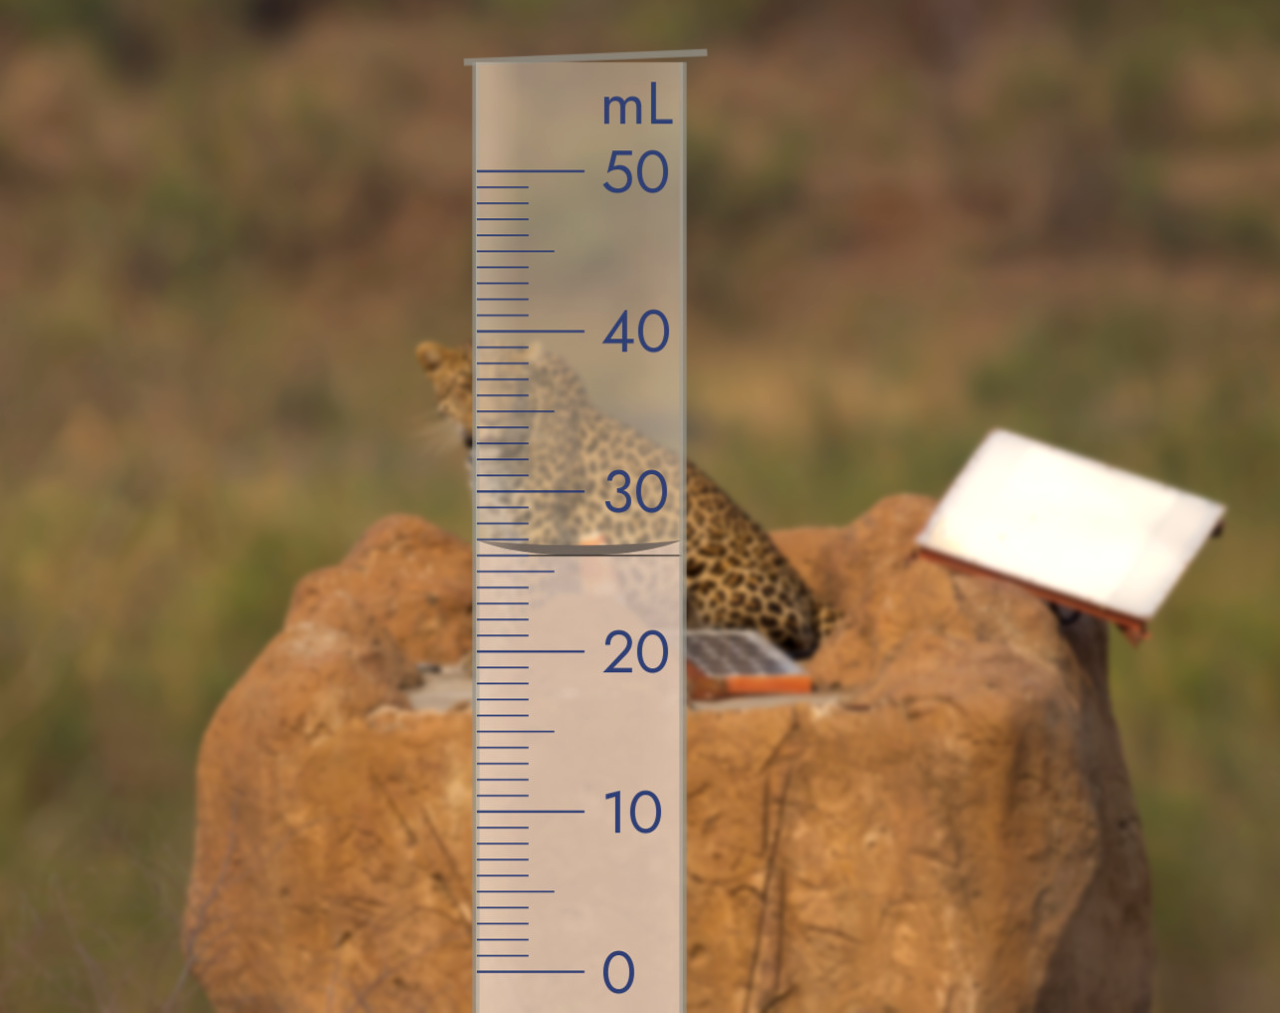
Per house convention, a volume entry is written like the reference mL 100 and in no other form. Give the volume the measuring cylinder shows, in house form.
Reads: mL 26
